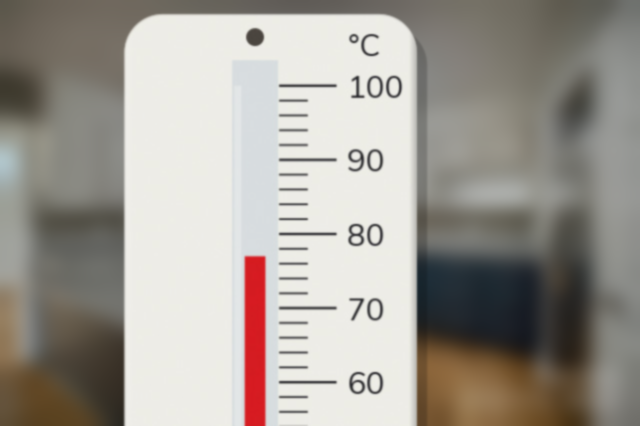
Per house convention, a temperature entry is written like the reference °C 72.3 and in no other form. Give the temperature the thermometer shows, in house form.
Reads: °C 77
